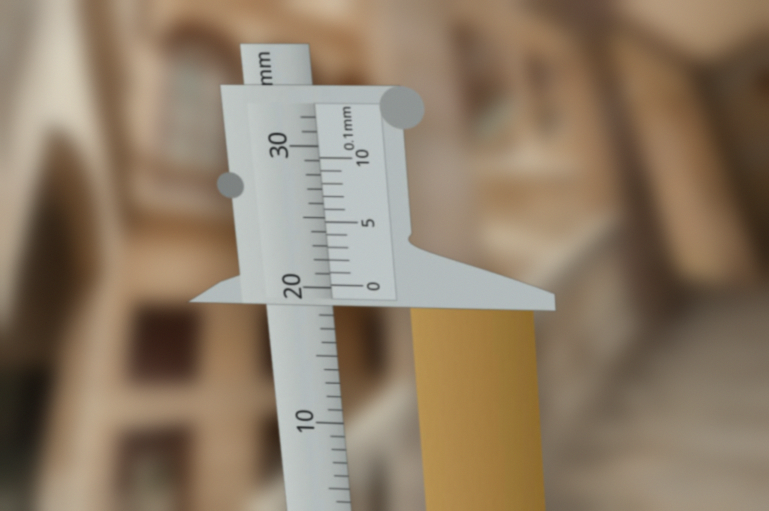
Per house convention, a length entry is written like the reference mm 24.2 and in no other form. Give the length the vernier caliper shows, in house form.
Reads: mm 20.2
